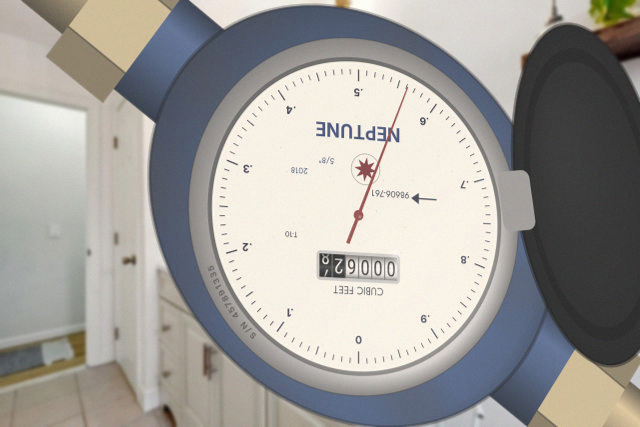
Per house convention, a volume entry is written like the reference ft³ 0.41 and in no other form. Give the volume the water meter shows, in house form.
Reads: ft³ 627.56
